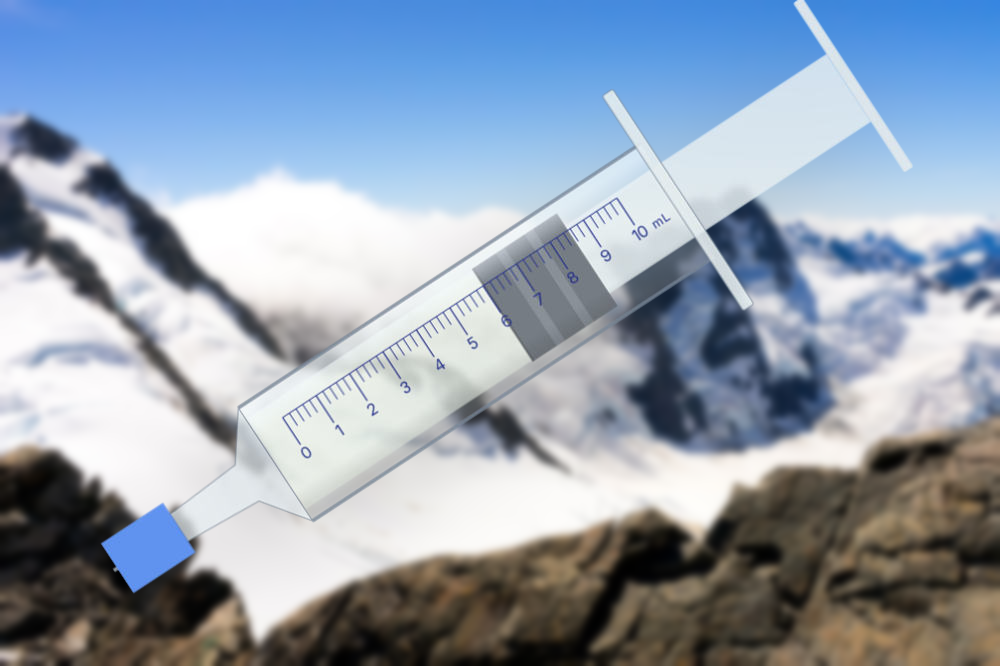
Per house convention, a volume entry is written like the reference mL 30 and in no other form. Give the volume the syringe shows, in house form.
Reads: mL 6
